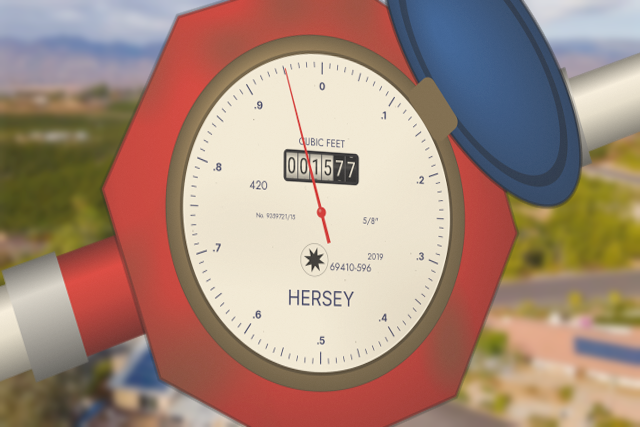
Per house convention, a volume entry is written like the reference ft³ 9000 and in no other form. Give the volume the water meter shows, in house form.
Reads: ft³ 1576.95
